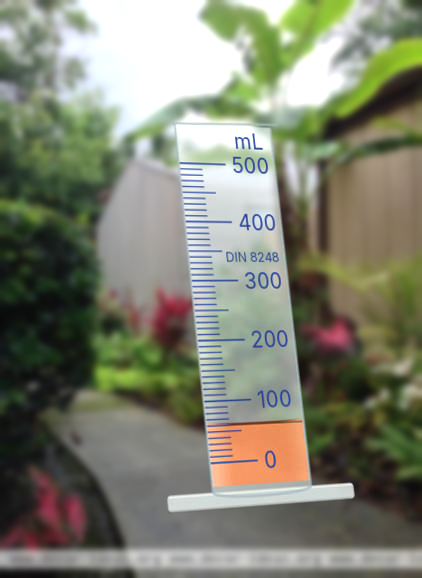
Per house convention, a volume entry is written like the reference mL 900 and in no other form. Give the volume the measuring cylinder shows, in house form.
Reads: mL 60
